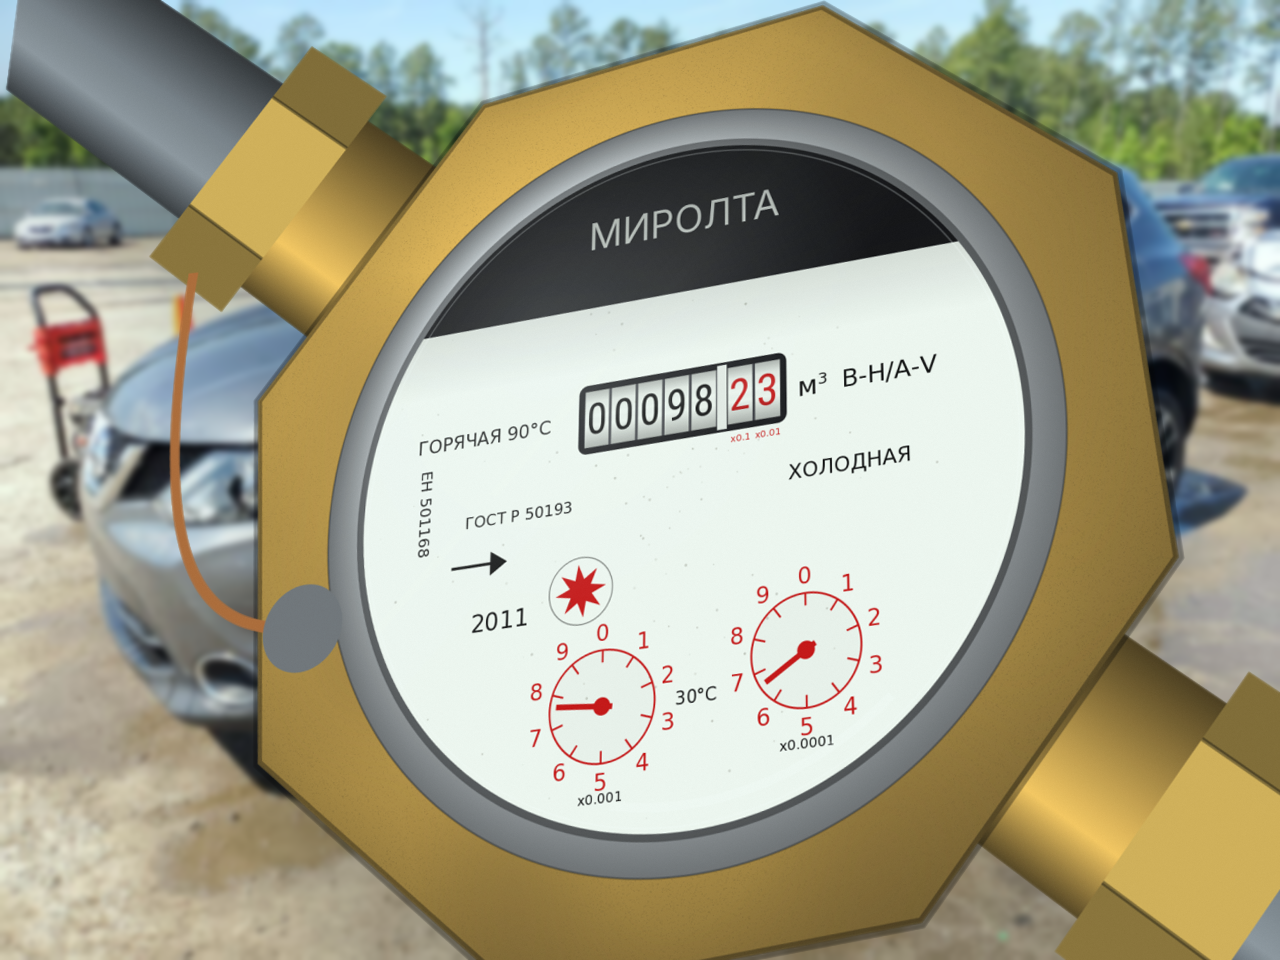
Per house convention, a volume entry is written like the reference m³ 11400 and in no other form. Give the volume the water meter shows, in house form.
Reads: m³ 98.2376
